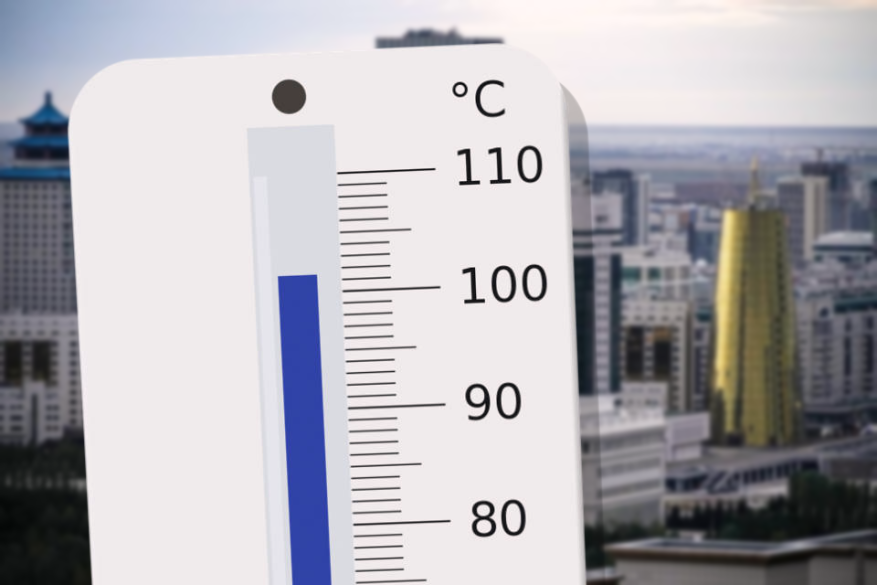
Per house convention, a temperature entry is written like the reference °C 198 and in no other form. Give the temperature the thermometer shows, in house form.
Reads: °C 101.5
